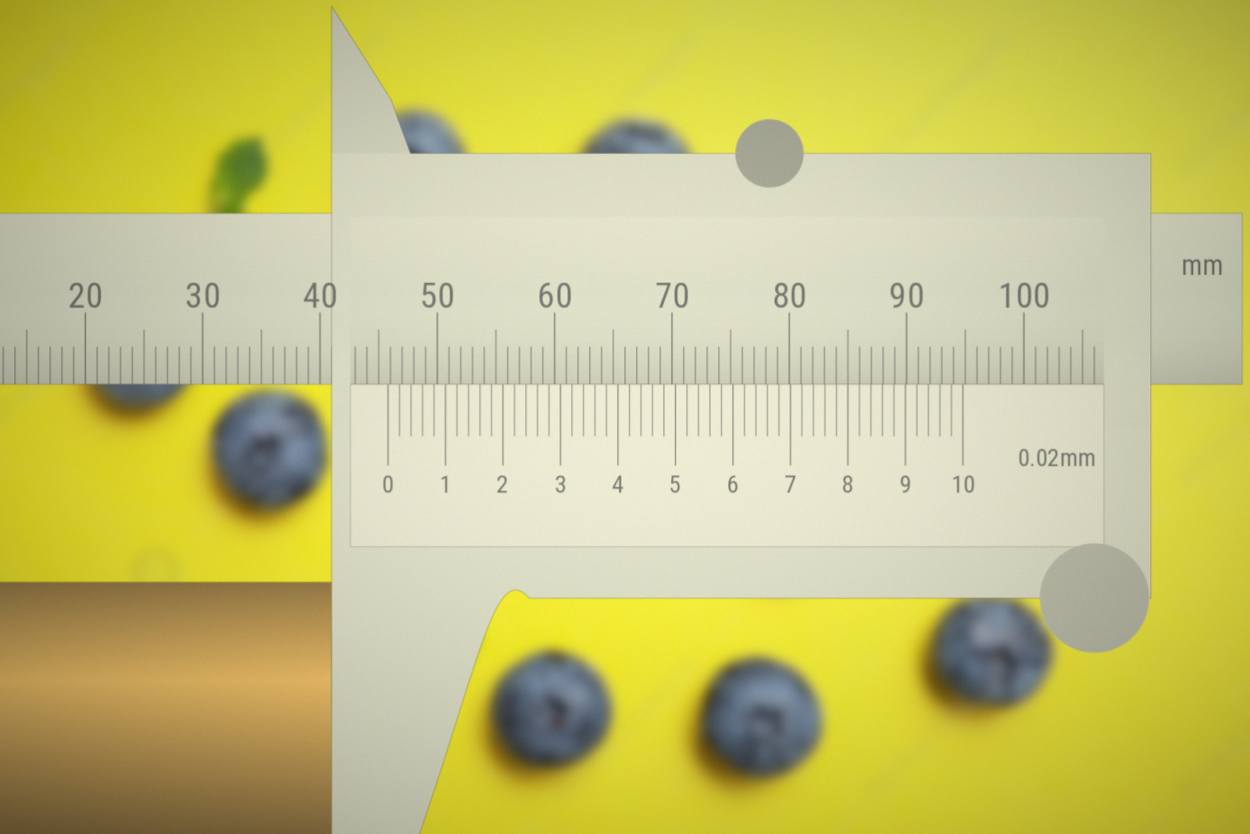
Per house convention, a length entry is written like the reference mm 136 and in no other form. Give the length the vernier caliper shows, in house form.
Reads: mm 45.8
